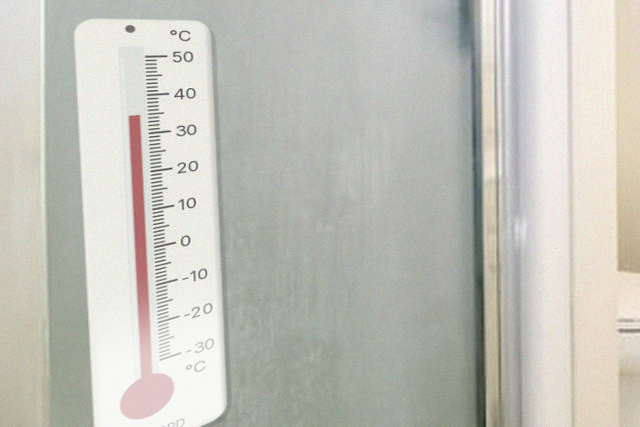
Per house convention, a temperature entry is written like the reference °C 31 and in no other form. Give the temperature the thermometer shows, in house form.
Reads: °C 35
